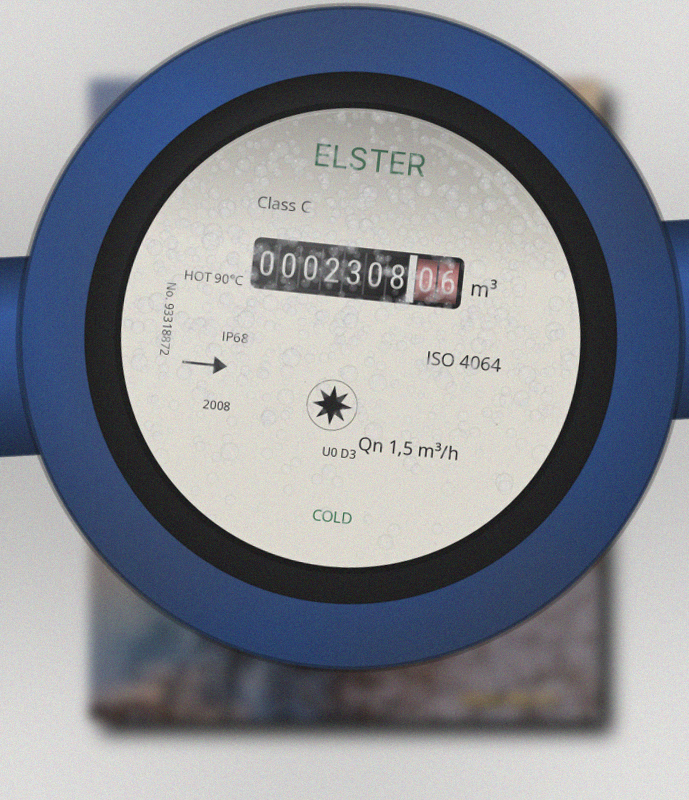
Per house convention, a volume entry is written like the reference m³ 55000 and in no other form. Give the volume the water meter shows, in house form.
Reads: m³ 2308.06
